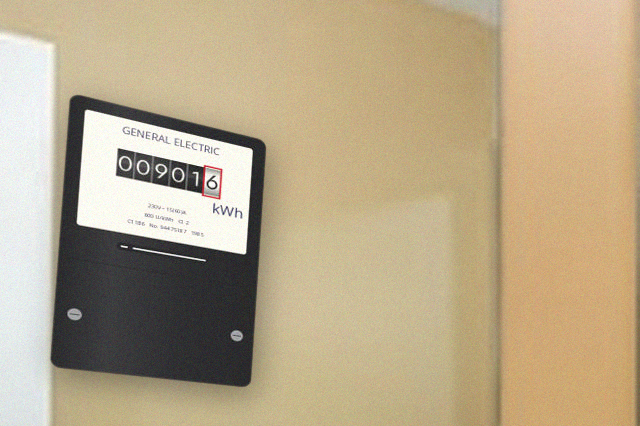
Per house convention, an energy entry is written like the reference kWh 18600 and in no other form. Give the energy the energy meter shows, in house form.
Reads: kWh 901.6
